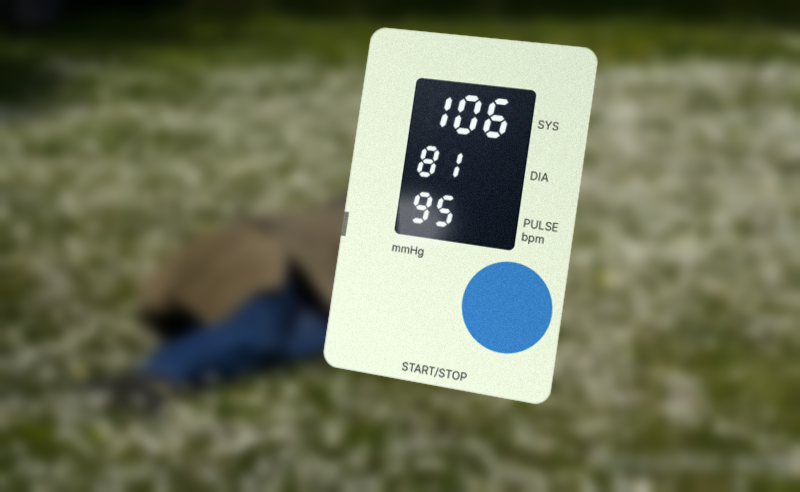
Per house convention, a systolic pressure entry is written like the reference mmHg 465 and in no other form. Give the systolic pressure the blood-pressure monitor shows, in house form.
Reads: mmHg 106
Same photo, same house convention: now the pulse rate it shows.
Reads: bpm 95
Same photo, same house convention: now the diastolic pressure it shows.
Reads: mmHg 81
